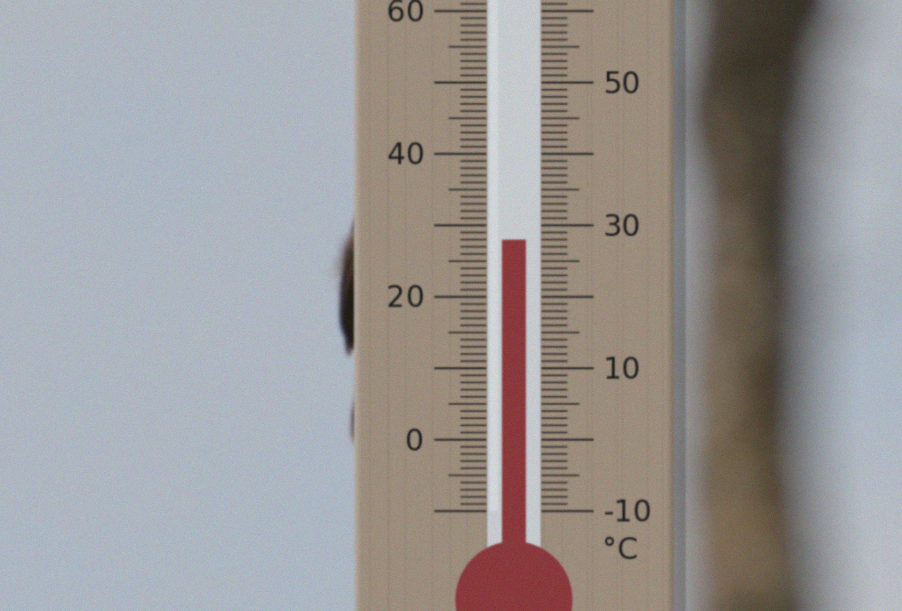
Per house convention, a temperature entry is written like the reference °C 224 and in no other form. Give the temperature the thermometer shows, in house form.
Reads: °C 28
